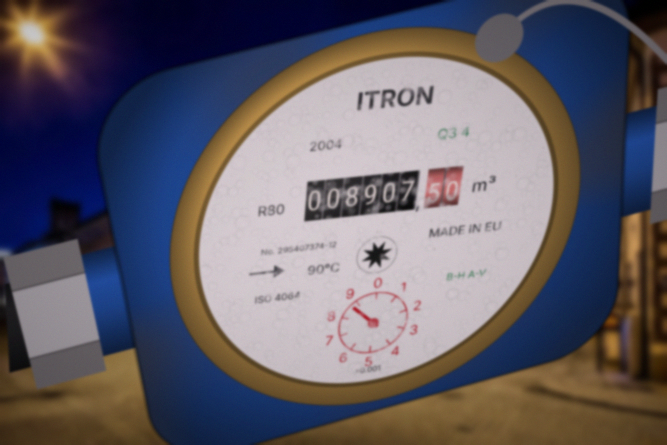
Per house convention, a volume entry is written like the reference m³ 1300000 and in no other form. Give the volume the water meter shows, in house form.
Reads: m³ 8907.498
